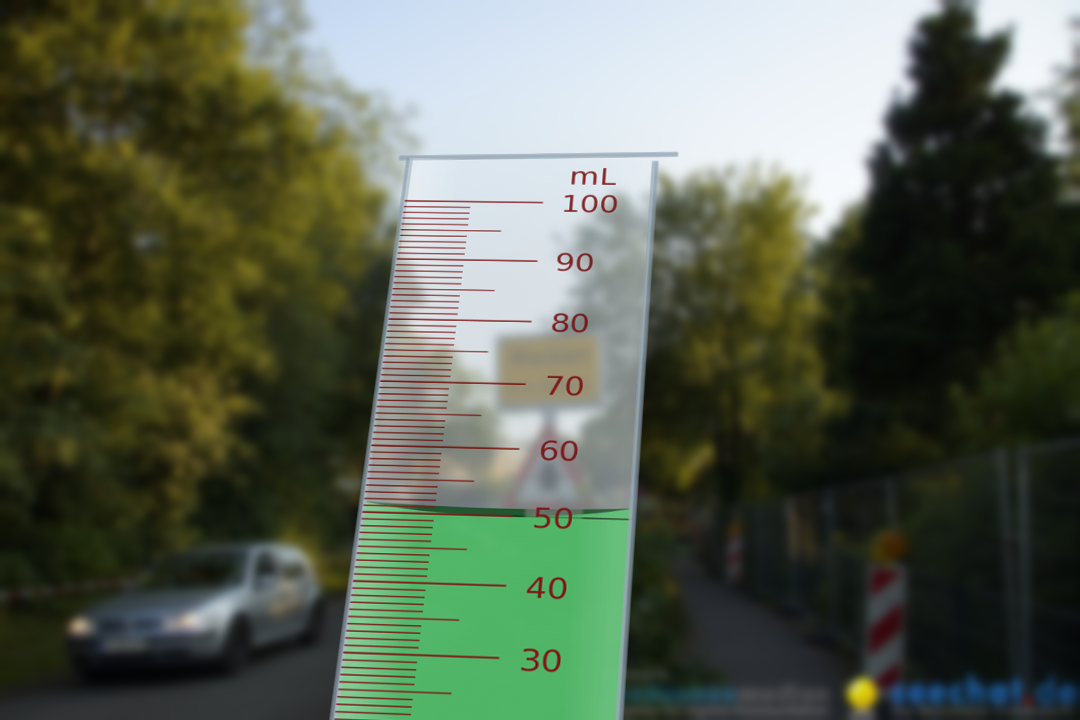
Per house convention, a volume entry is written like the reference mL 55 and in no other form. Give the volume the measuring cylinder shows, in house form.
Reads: mL 50
